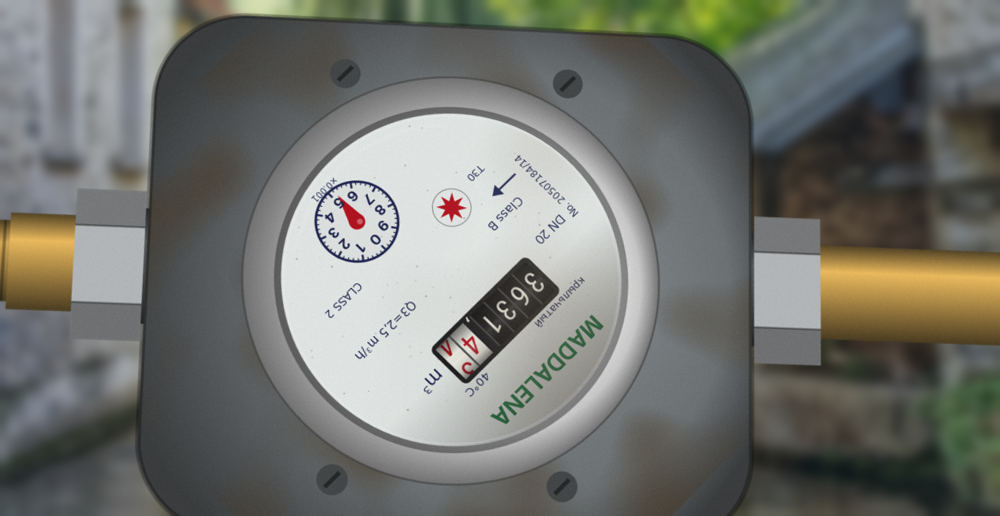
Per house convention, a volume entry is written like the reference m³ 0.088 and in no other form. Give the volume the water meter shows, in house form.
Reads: m³ 3631.435
